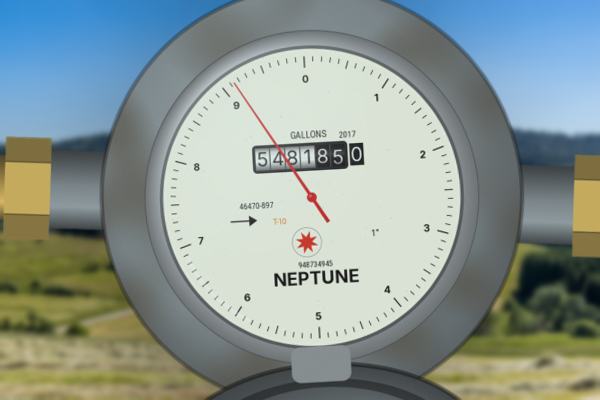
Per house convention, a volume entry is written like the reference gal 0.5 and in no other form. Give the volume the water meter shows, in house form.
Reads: gal 5481849.1
